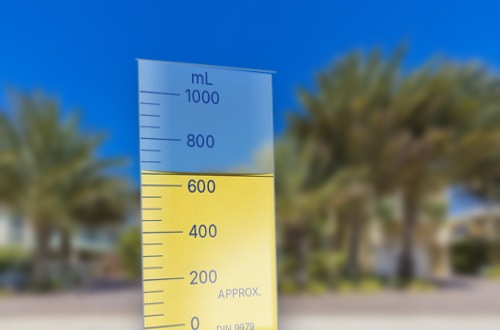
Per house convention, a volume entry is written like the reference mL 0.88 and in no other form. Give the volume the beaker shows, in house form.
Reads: mL 650
